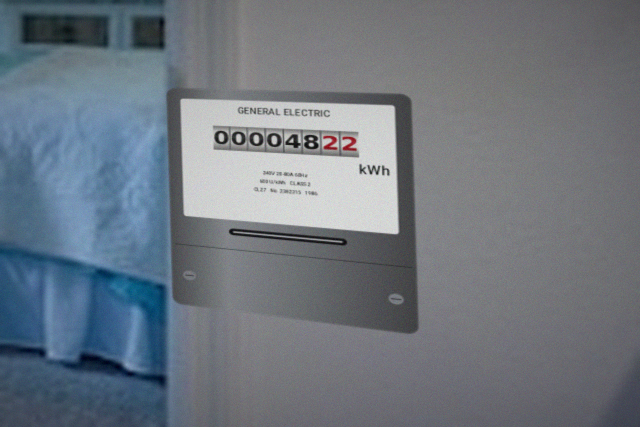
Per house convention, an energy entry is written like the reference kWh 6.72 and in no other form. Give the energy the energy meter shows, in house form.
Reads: kWh 48.22
